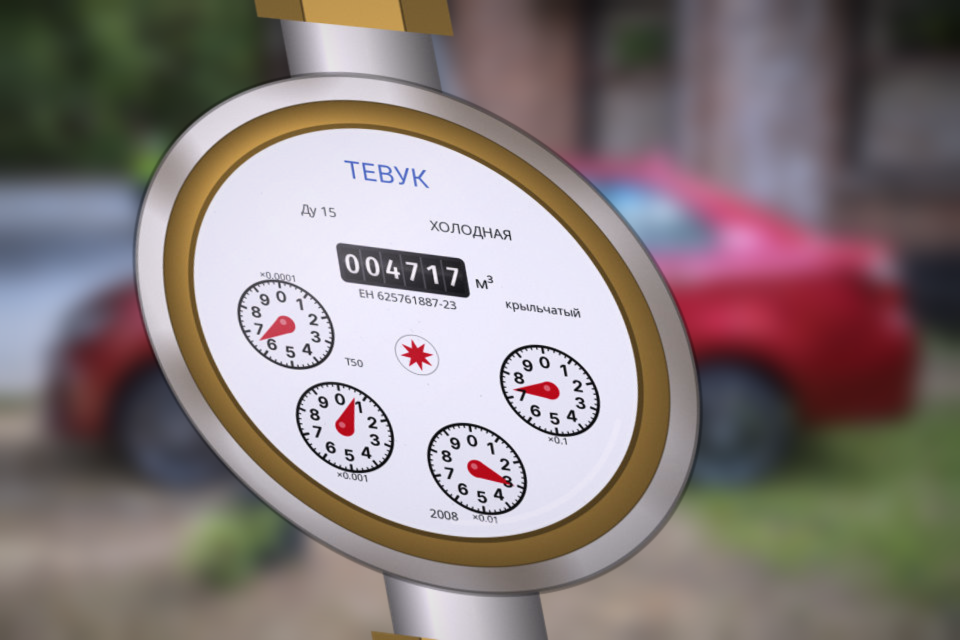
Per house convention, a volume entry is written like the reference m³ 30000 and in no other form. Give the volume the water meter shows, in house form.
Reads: m³ 4717.7306
